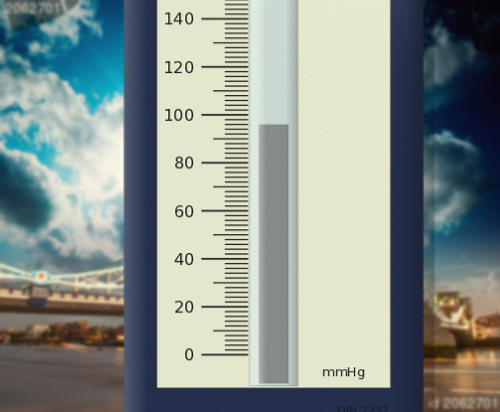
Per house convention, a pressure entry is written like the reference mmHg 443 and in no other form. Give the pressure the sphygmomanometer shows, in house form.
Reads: mmHg 96
